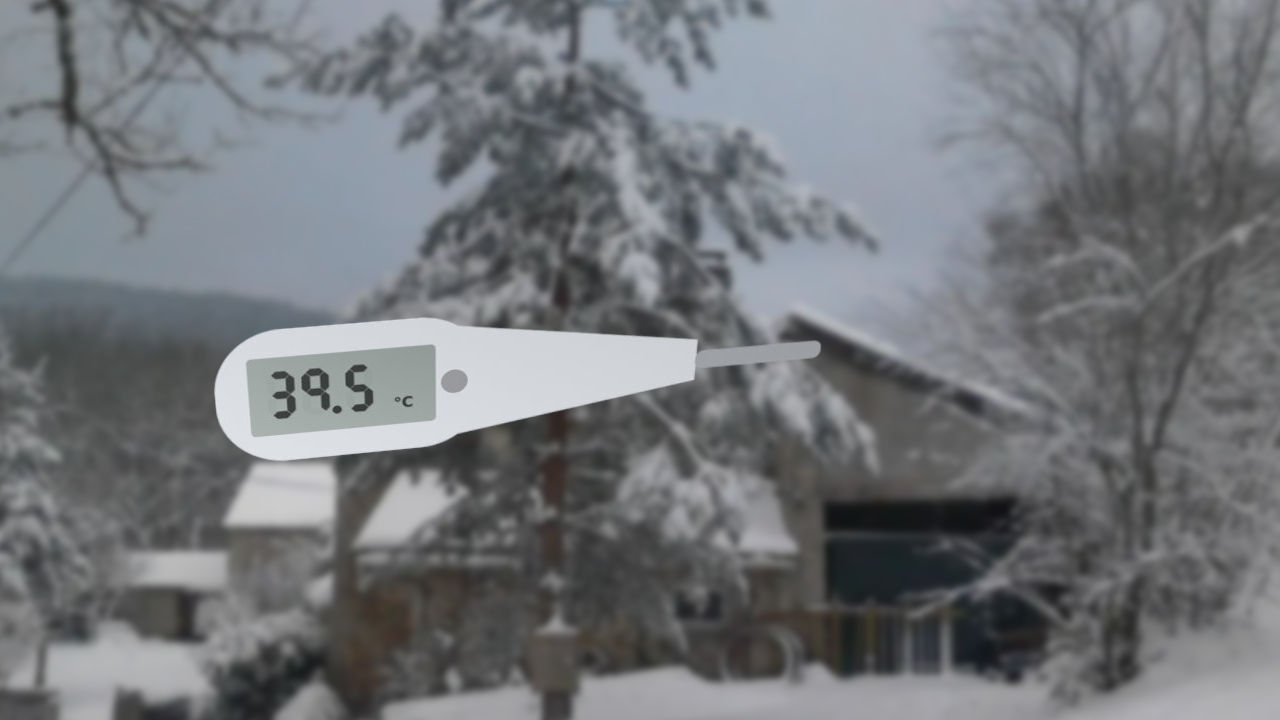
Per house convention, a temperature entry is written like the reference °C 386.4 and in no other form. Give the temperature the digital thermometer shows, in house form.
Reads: °C 39.5
